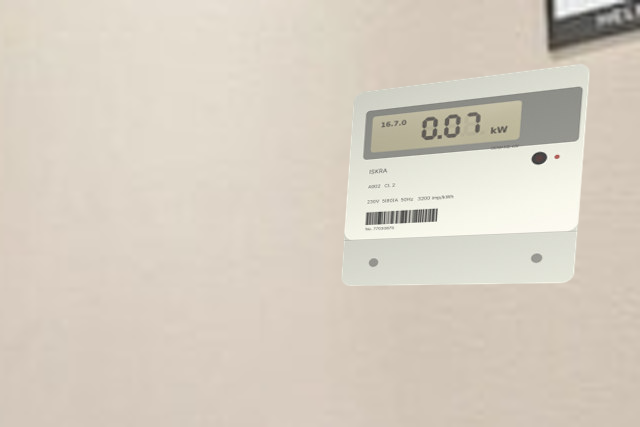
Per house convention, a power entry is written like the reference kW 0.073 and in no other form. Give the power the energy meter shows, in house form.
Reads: kW 0.07
